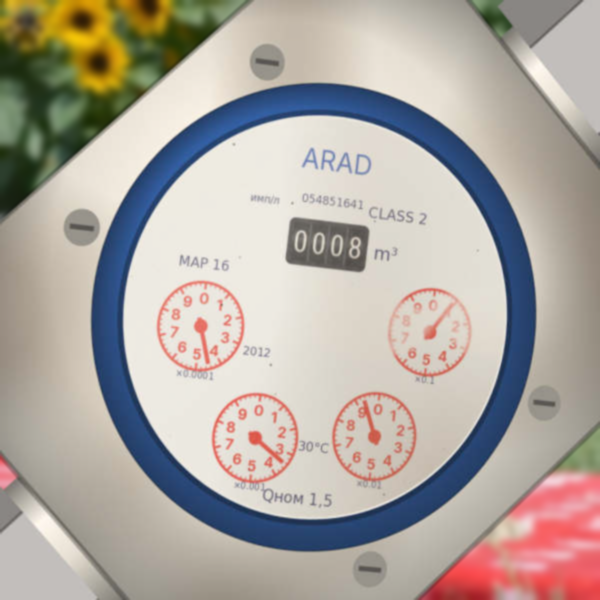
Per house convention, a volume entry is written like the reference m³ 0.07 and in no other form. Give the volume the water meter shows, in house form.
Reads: m³ 8.0934
